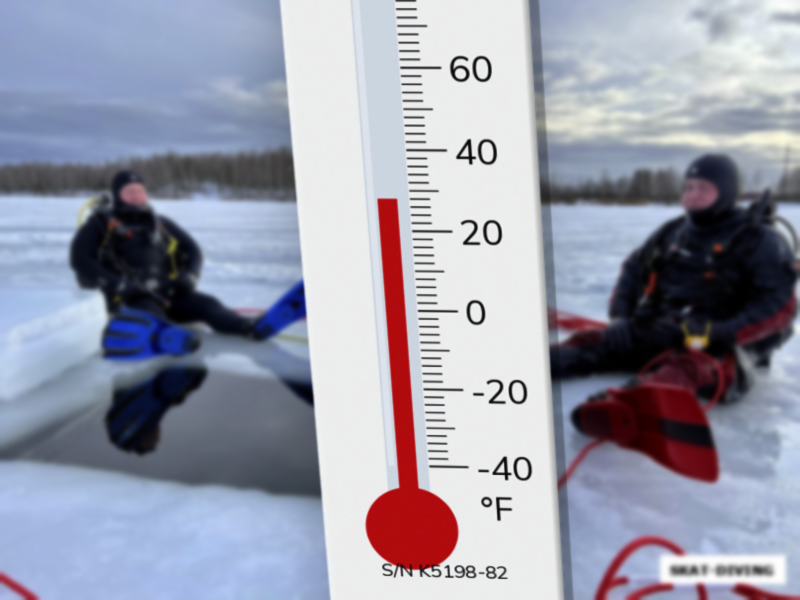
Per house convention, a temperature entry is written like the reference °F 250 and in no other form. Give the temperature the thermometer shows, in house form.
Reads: °F 28
